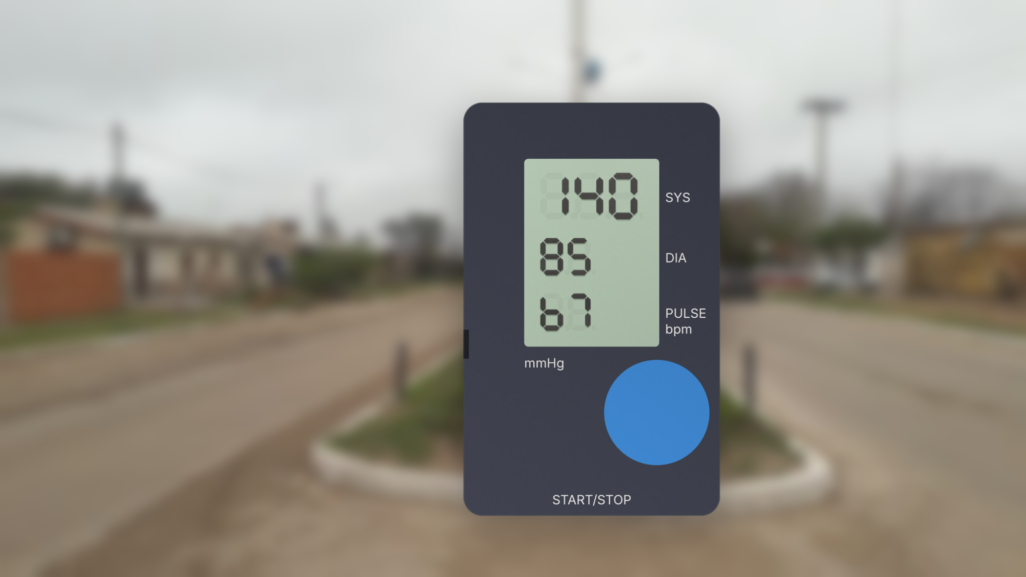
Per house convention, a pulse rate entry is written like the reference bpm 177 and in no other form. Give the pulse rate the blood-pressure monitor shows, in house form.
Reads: bpm 67
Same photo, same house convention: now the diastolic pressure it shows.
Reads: mmHg 85
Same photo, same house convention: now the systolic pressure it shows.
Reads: mmHg 140
